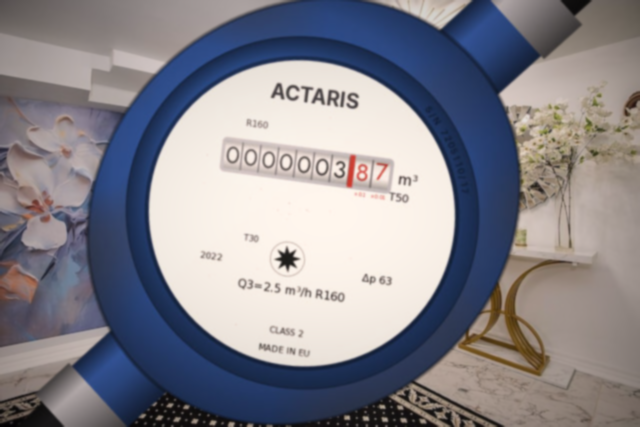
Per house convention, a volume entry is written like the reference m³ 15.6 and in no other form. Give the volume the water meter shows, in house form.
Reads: m³ 3.87
